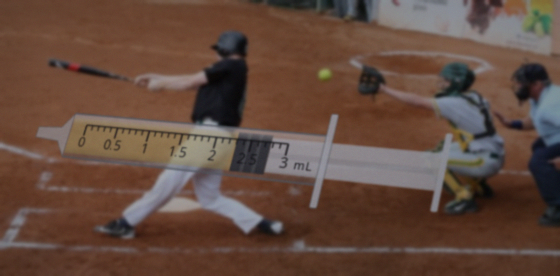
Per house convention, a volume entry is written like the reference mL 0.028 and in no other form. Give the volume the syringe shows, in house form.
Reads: mL 2.3
